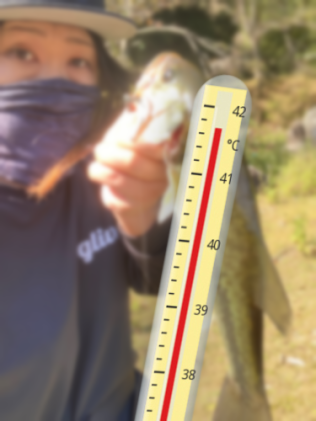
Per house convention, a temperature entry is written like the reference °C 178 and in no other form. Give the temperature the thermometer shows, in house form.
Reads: °C 41.7
